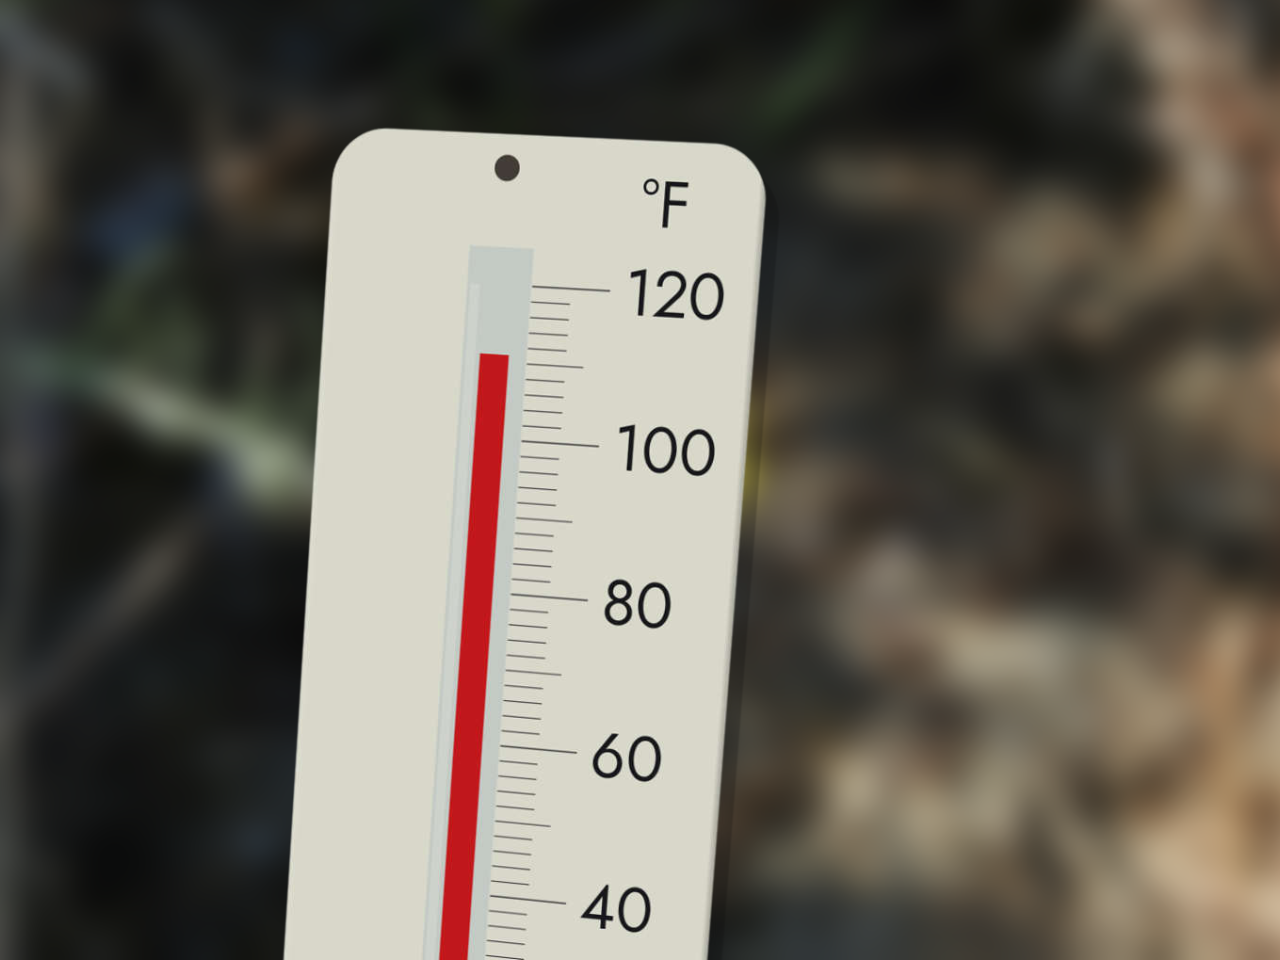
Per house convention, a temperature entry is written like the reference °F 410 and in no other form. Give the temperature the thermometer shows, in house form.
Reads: °F 111
